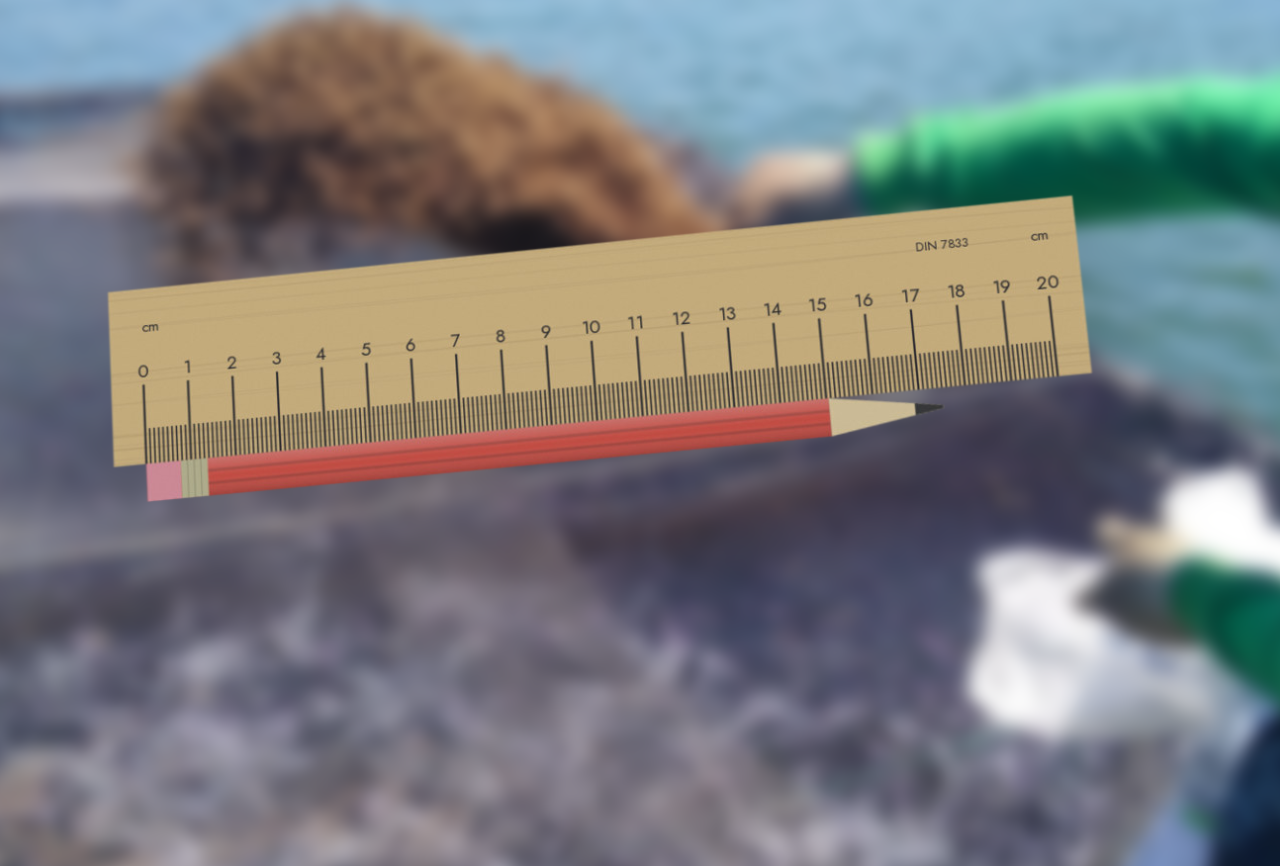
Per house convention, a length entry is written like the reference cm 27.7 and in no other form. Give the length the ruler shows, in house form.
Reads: cm 17.5
